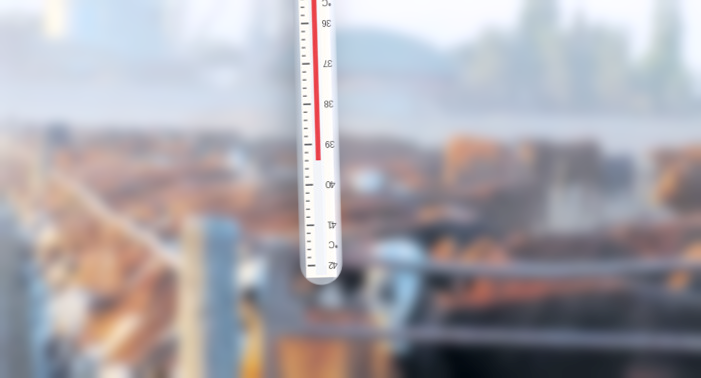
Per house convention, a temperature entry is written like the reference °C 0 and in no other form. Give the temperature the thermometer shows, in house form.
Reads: °C 39.4
